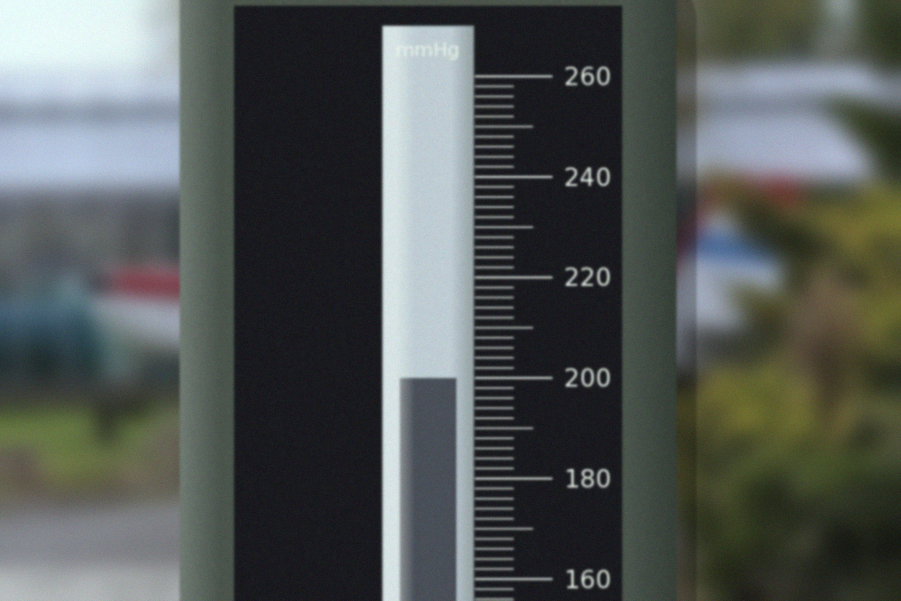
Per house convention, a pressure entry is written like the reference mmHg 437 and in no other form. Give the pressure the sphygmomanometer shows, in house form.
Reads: mmHg 200
